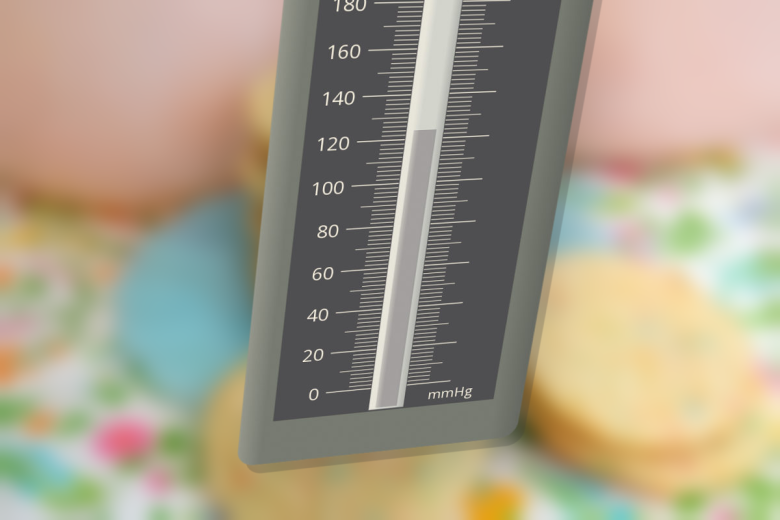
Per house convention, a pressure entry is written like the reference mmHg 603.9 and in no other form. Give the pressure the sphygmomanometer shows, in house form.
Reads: mmHg 124
